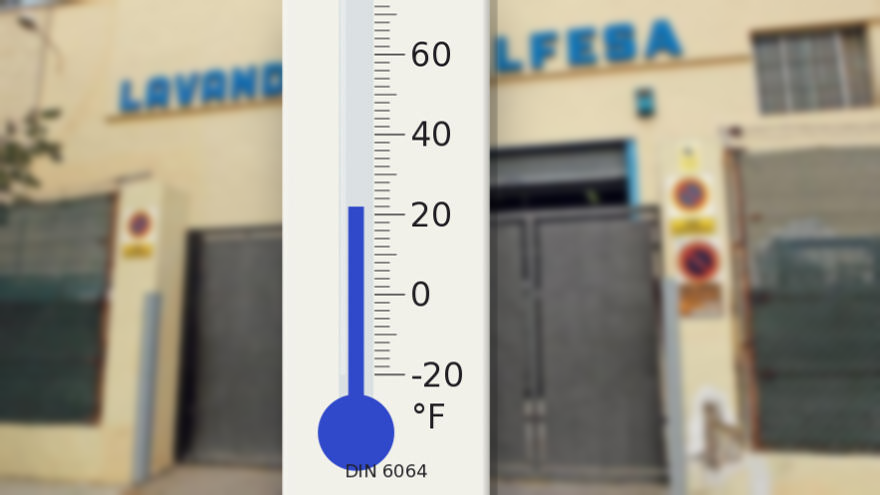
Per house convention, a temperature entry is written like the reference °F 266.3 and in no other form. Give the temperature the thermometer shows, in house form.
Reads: °F 22
